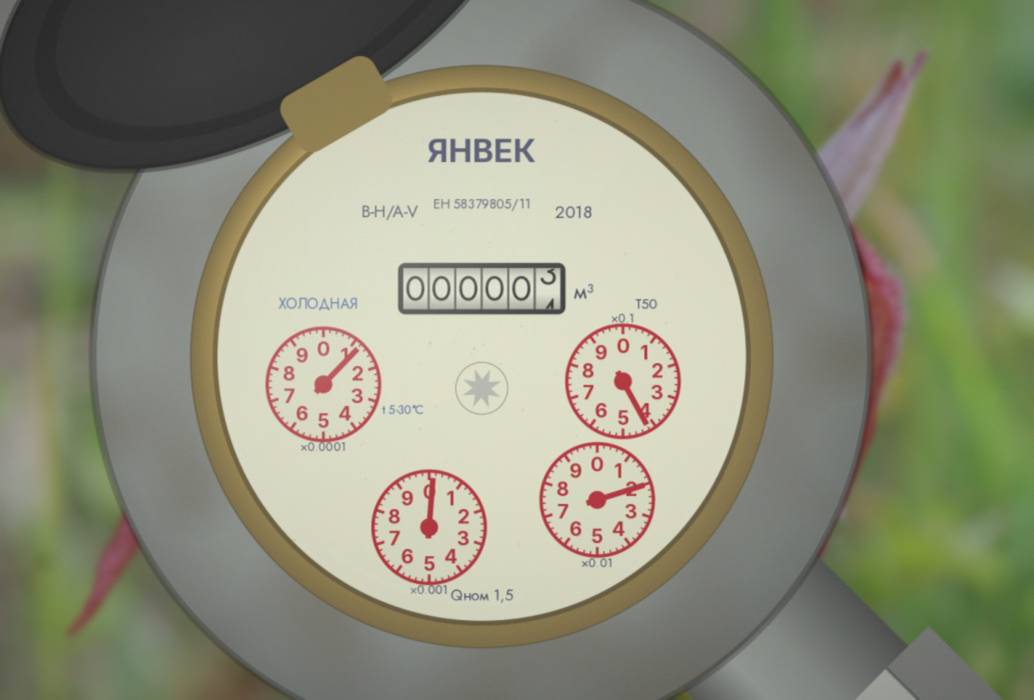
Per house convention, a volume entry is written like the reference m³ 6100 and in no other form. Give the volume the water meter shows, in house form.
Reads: m³ 3.4201
